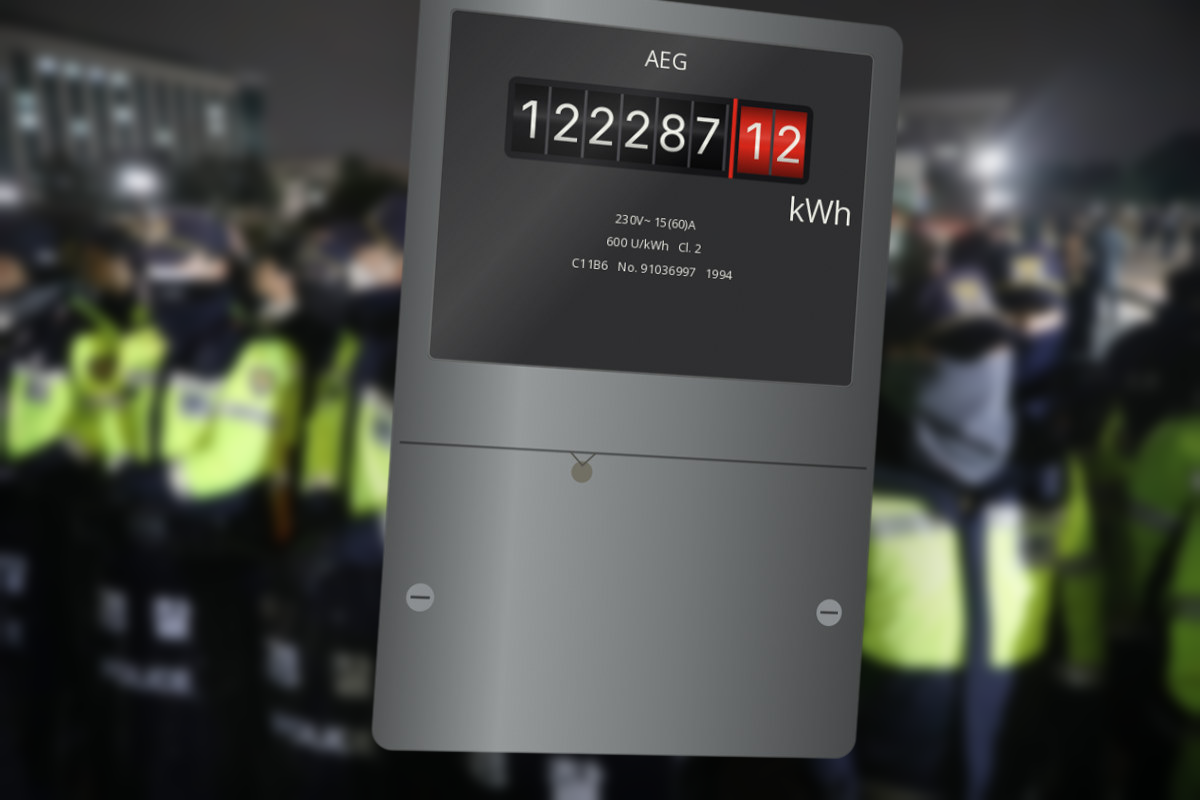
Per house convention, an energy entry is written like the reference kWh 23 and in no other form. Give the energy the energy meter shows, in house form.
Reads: kWh 122287.12
